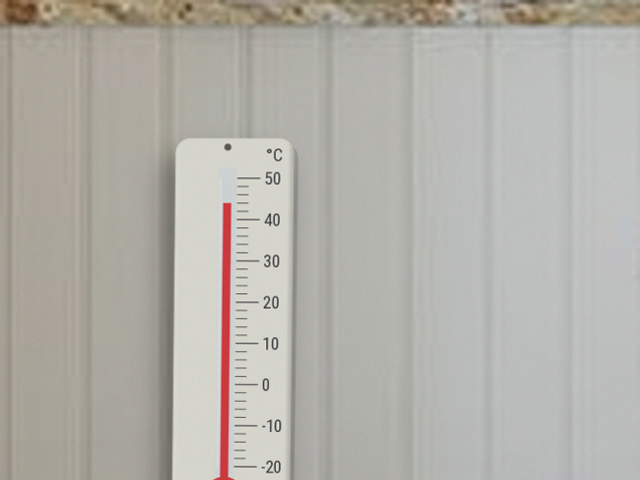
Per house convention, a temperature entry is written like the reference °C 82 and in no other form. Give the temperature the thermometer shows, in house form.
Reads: °C 44
